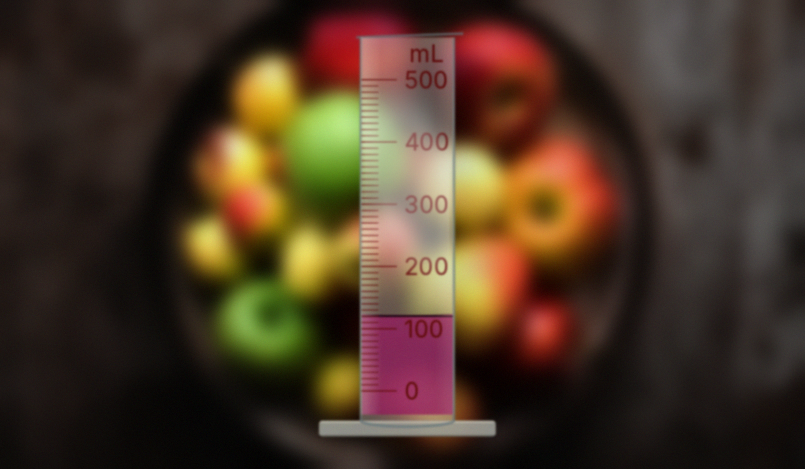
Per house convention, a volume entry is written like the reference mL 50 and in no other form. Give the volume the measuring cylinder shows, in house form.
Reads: mL 120
